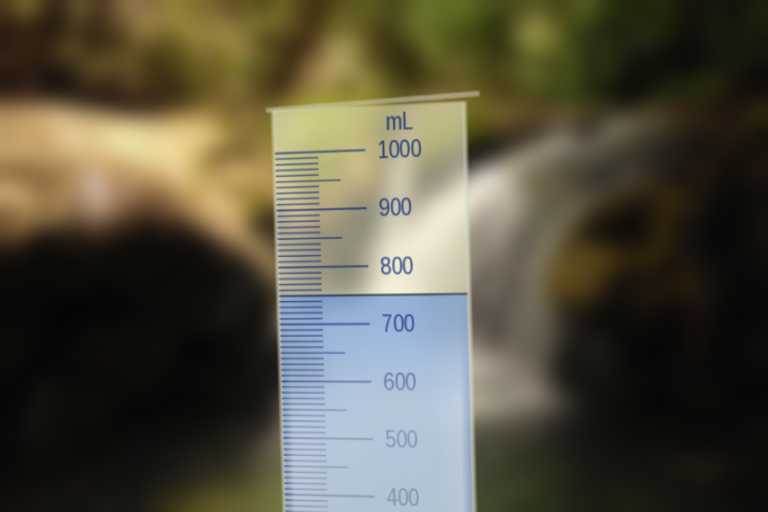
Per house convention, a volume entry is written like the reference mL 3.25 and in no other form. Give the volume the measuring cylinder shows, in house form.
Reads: mL 750
